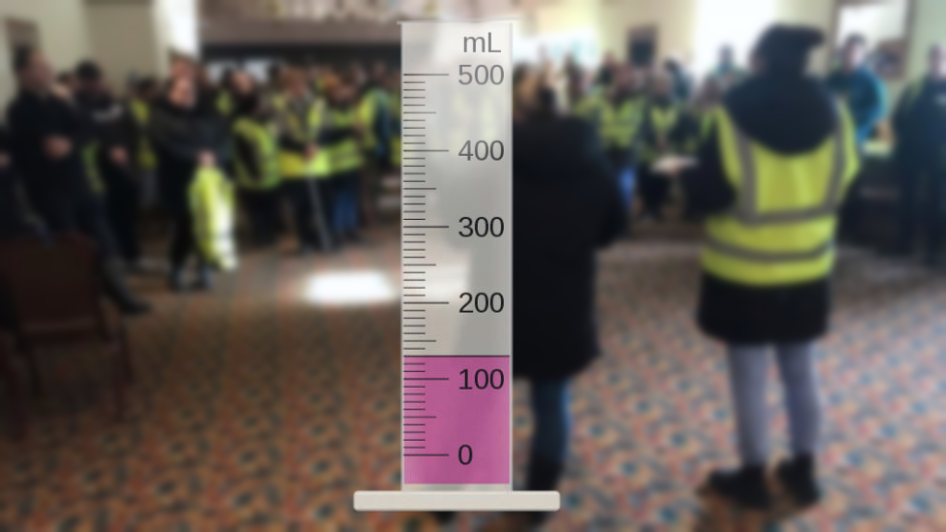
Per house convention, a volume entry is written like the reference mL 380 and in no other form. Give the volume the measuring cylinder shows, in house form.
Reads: mL 130
